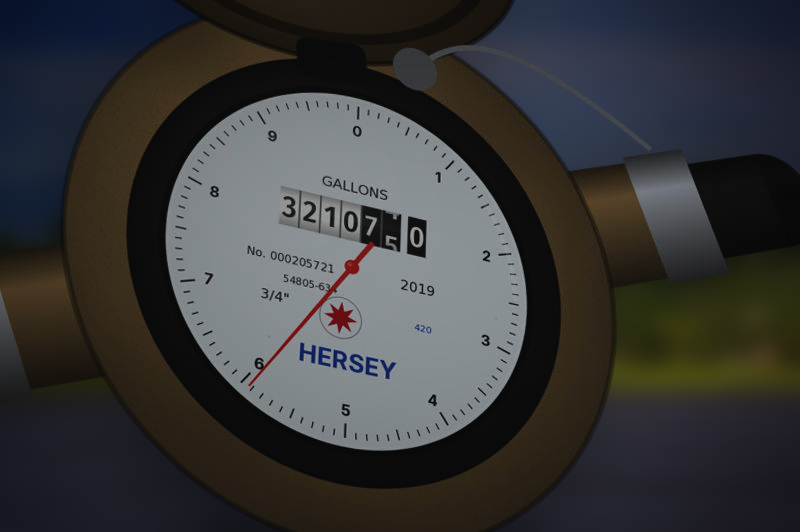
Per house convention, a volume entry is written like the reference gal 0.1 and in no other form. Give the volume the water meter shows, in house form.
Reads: gal 3210745.9
